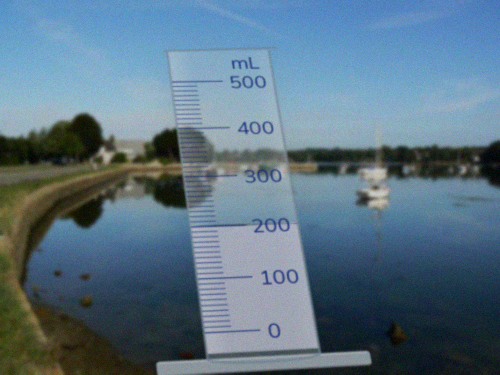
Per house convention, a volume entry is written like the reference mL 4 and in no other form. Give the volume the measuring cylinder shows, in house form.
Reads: mL 200
